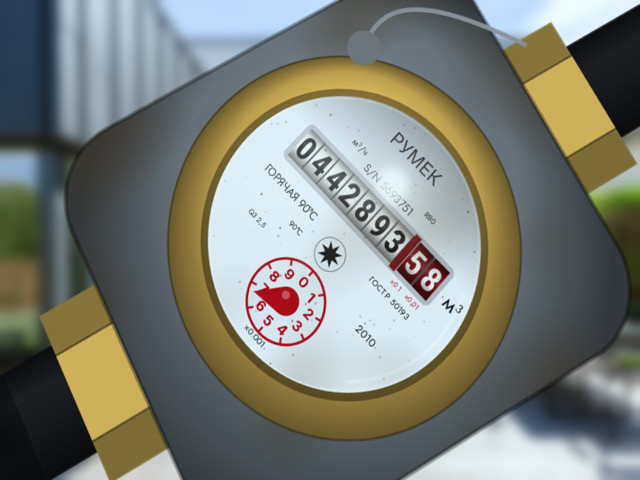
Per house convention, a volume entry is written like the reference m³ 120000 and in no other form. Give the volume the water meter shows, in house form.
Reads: m³ 442893.586
